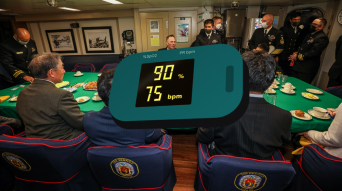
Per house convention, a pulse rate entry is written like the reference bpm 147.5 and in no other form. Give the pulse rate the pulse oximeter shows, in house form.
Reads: bpm 75
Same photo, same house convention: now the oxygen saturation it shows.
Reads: % 90
